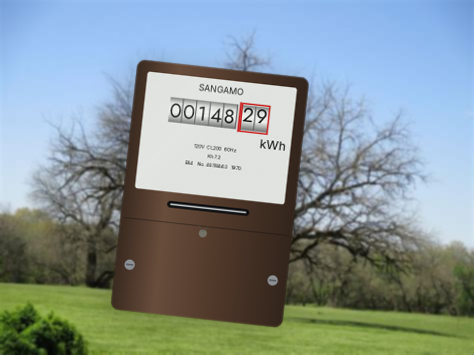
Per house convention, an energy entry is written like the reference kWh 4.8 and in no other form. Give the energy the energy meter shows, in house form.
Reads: kWh 148.29
